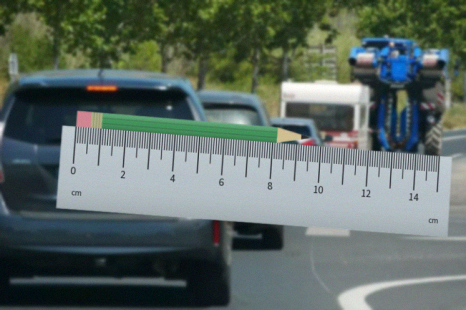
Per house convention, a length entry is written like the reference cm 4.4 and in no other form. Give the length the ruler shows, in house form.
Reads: cm 9.5
